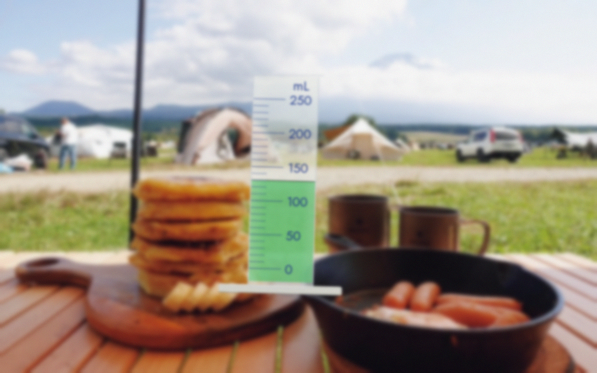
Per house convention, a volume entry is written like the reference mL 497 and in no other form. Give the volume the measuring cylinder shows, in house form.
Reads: mL 130
